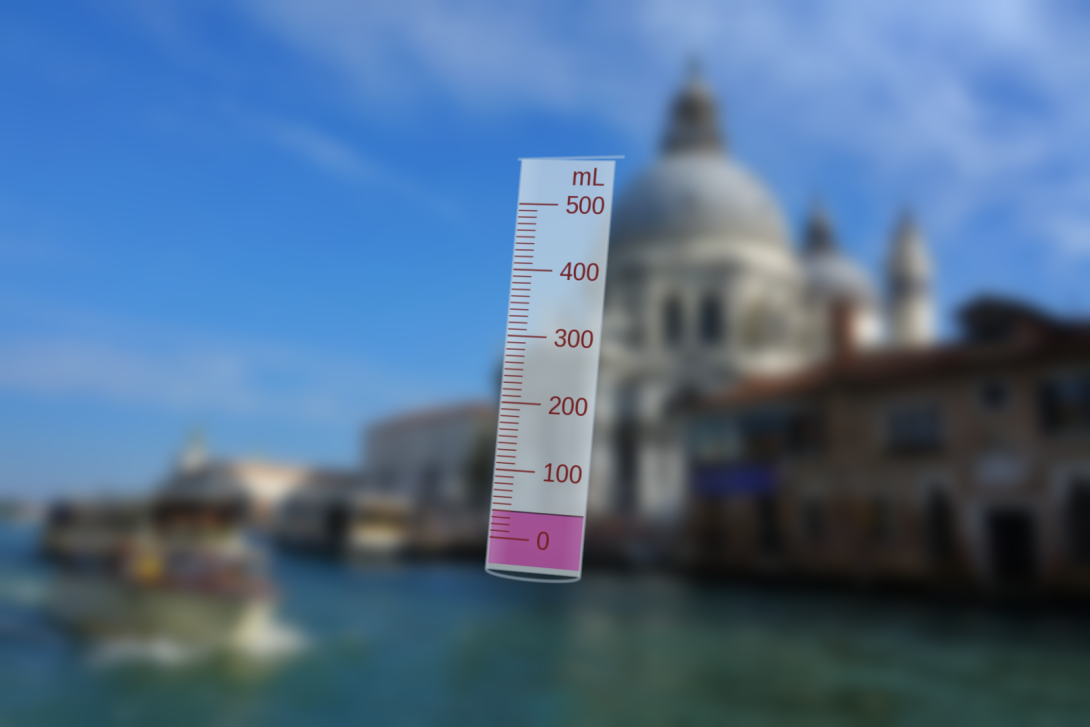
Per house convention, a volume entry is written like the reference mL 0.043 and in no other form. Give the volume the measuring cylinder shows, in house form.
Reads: mL 40
